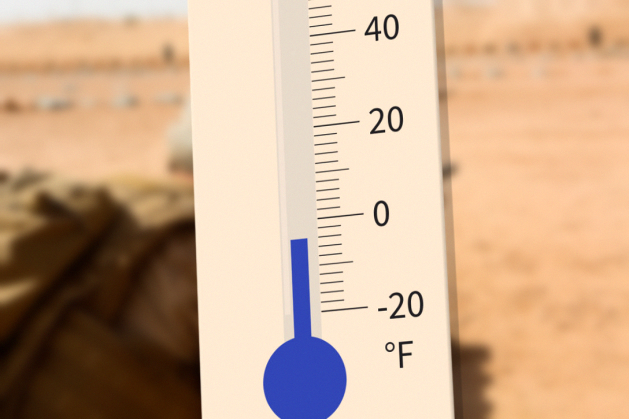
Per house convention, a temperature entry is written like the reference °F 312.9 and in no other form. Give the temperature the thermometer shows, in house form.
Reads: °F -4
